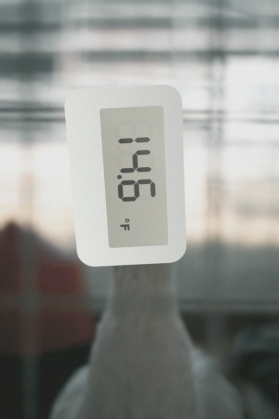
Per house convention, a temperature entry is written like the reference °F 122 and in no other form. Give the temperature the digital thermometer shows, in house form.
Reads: °F 14.6
